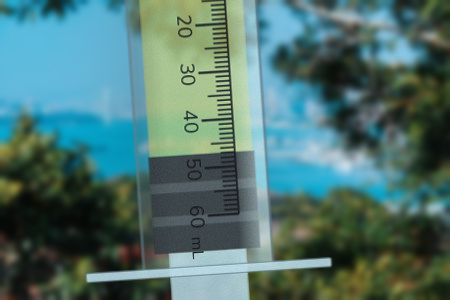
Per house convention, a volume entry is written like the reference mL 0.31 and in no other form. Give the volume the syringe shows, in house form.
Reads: mL 47
